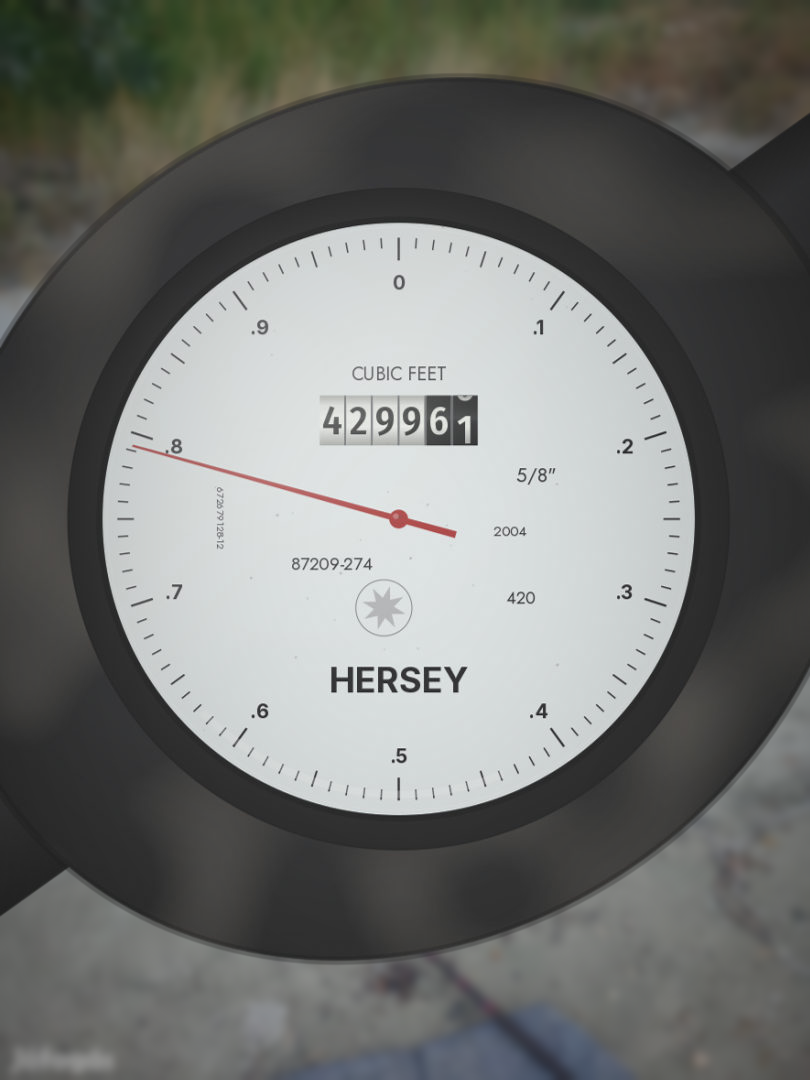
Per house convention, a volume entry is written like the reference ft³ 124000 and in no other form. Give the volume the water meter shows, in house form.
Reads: ft³ 429960.79
